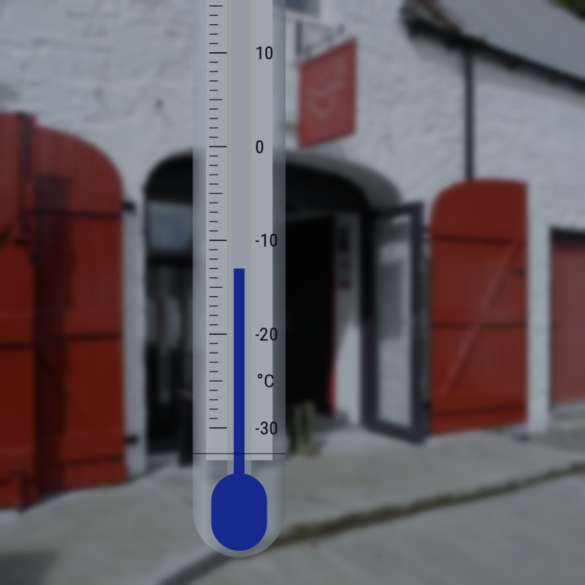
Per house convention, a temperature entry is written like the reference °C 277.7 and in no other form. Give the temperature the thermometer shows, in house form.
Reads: °C -13
